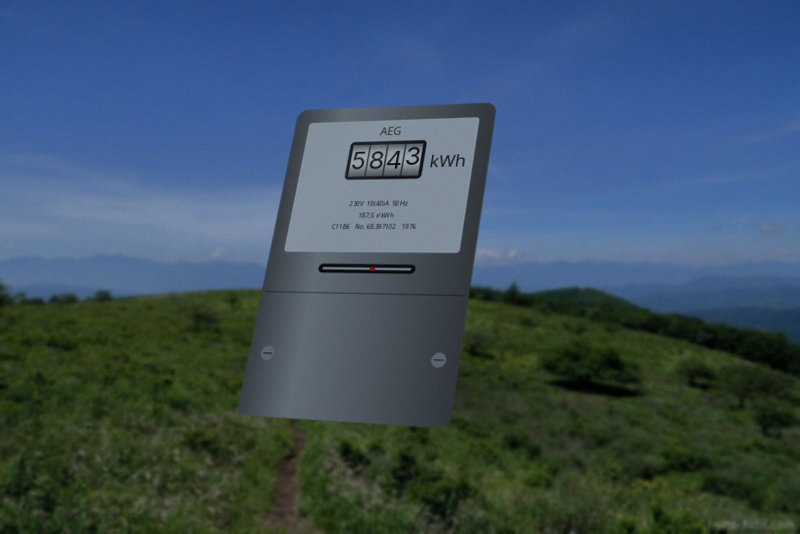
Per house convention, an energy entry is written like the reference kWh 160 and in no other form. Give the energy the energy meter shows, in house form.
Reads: kWh 5843
